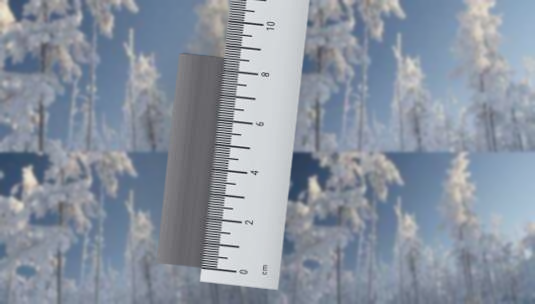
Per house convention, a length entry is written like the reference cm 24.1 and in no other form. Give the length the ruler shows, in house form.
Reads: cm 8.5
